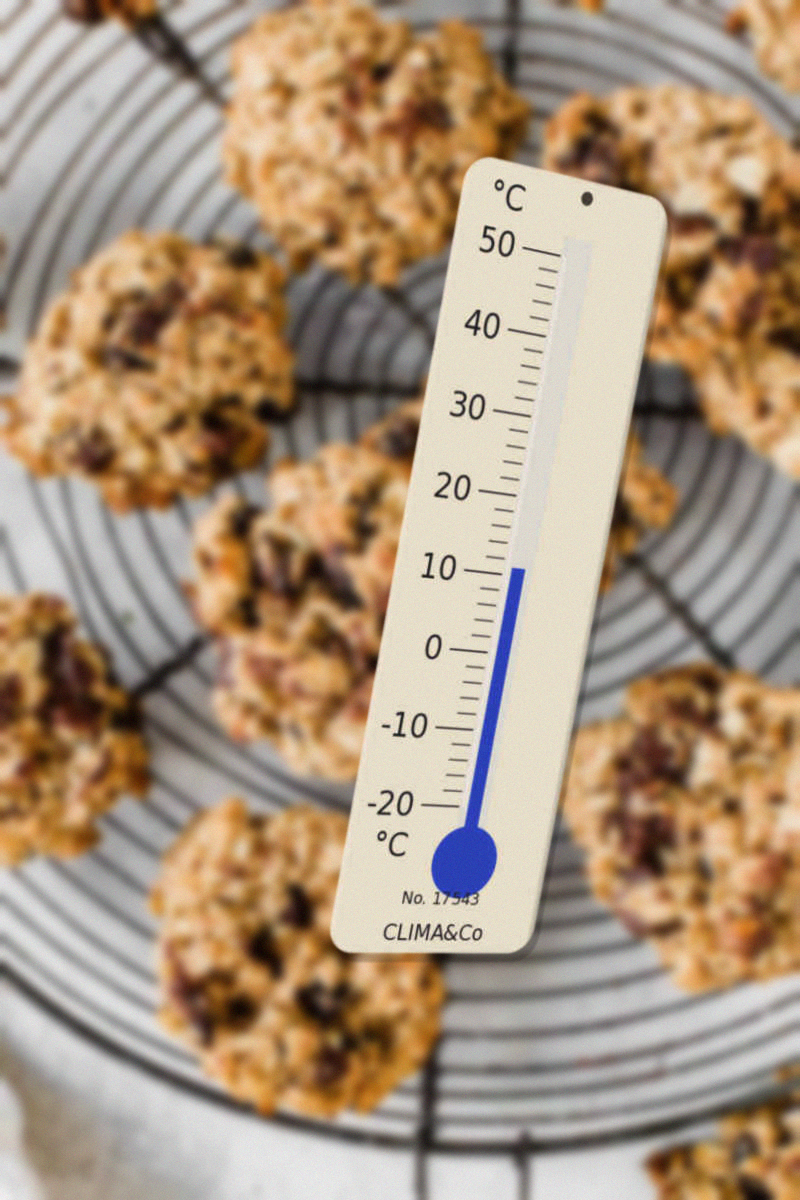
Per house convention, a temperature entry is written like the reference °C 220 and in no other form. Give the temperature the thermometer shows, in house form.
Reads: °C 11
